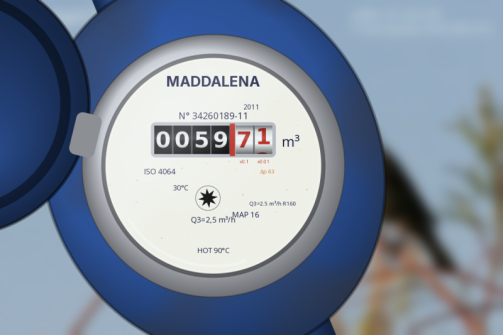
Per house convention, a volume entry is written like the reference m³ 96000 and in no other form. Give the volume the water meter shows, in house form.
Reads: m³ 59.71
